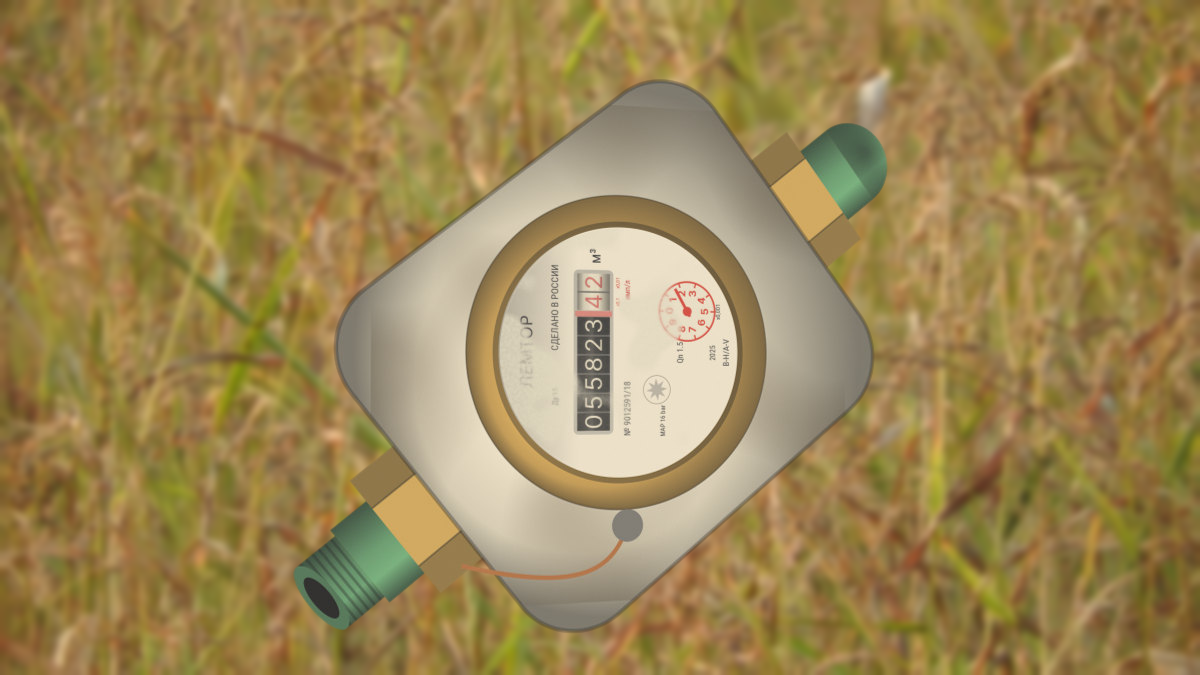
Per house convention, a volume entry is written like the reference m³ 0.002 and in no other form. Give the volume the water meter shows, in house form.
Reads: m³ 55823.421
